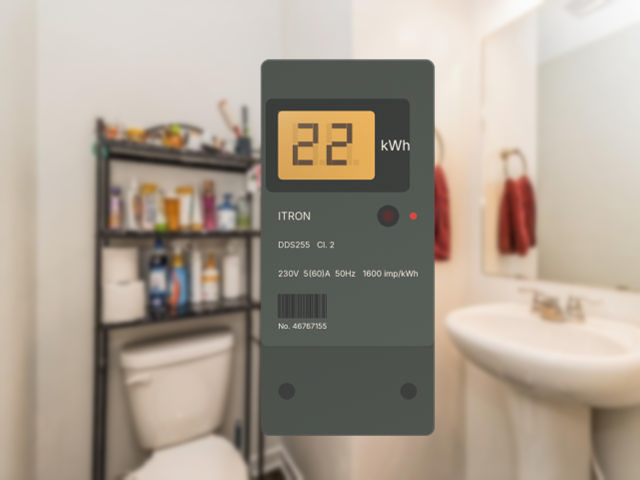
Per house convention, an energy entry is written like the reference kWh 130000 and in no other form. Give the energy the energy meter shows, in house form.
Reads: kWh 22
